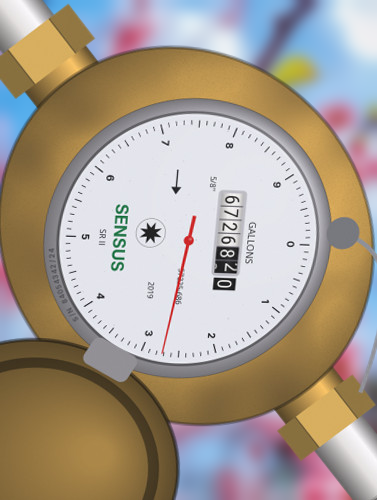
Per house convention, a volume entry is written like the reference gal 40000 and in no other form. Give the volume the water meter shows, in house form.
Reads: gal 6726822.7
